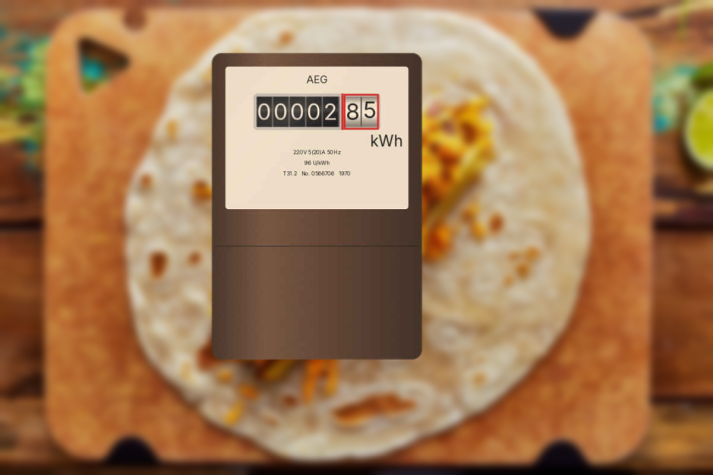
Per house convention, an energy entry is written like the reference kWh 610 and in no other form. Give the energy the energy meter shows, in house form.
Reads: kWh 2.85
